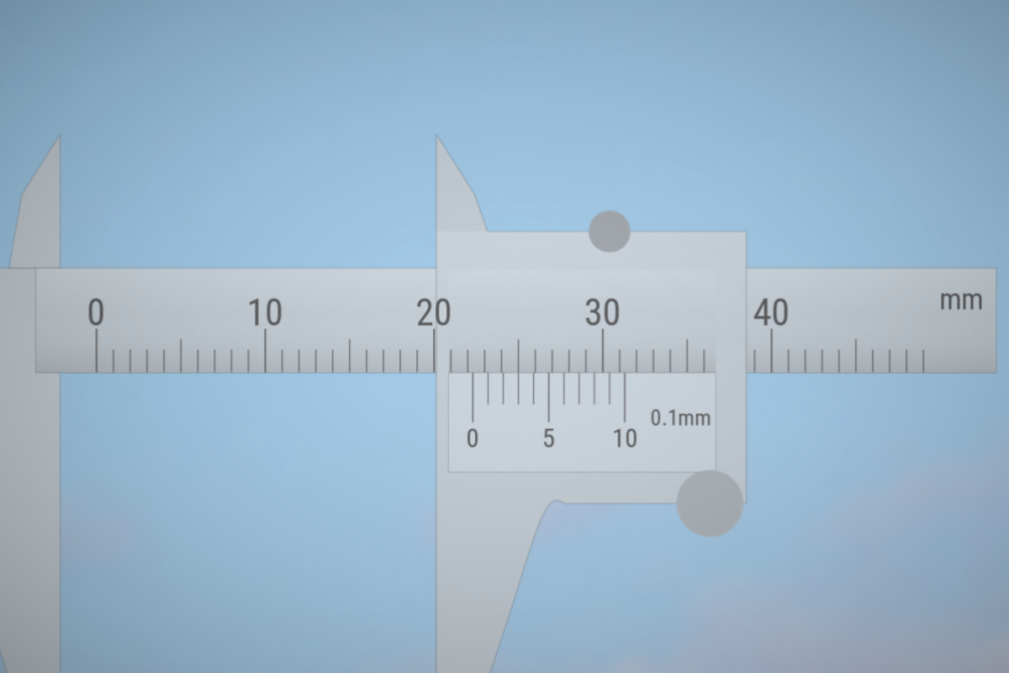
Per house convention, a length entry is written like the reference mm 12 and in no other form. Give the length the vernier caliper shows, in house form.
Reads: mm 22.3
